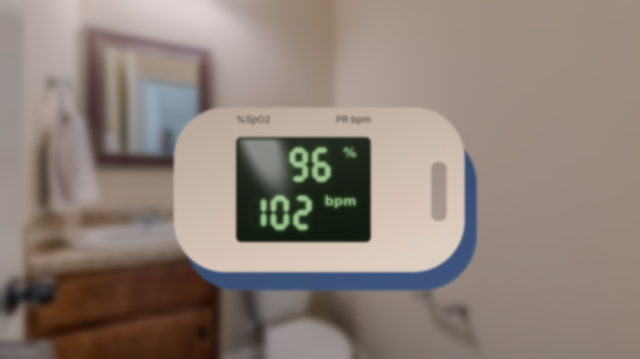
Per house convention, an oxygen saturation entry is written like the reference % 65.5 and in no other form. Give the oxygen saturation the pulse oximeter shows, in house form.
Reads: % 96
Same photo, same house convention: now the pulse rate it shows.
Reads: bpm 102
